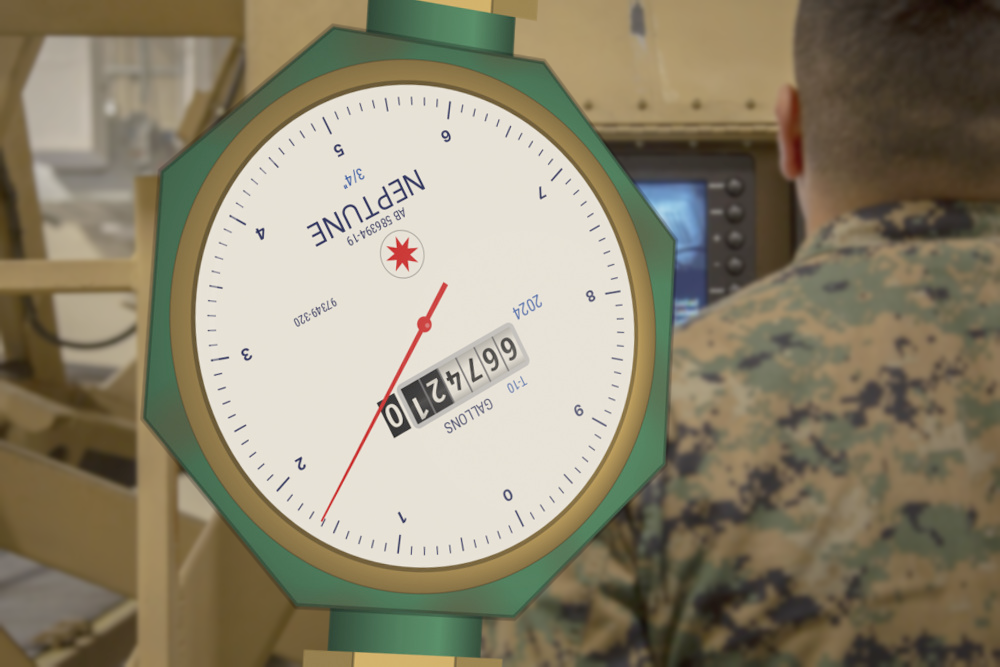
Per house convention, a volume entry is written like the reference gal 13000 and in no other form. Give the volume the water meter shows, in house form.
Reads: gal 6674211.6
